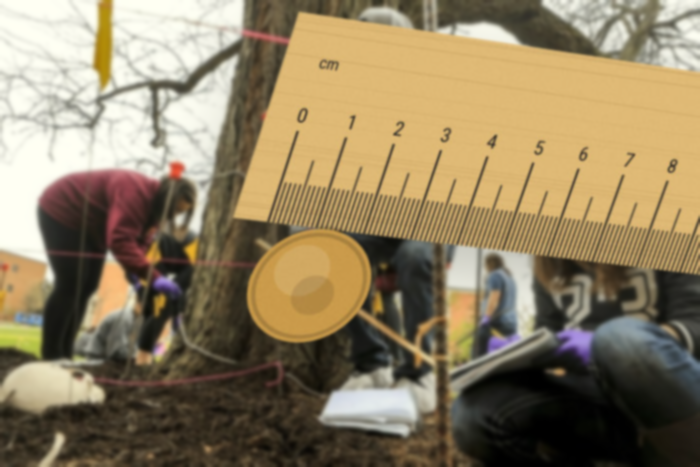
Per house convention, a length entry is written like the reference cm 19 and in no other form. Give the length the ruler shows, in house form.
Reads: cm 2.5
